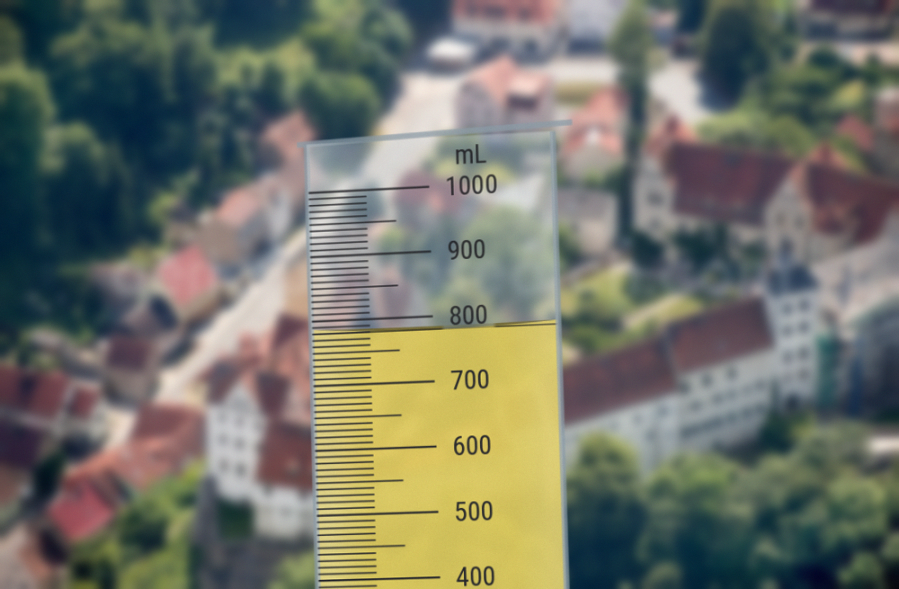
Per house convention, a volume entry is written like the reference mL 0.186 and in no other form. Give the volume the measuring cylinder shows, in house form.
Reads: mL 780
